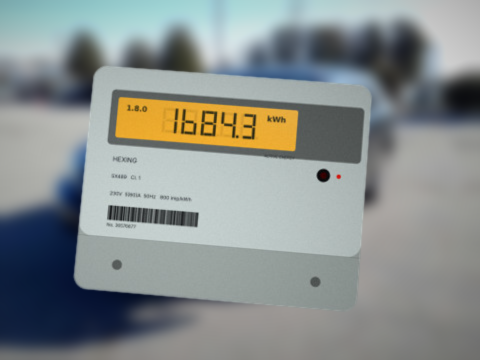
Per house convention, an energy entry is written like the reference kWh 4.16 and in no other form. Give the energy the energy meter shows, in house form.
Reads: kWh 1684.3
